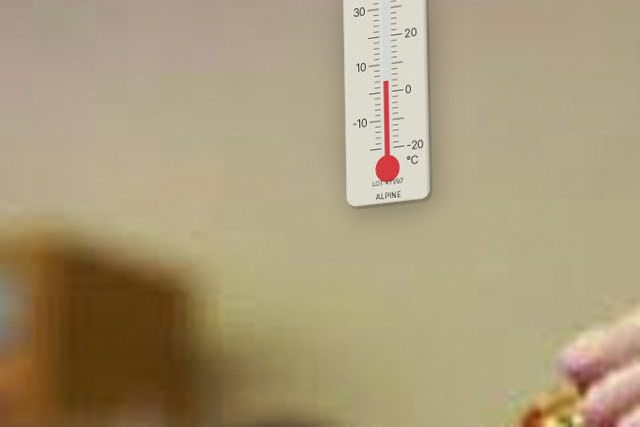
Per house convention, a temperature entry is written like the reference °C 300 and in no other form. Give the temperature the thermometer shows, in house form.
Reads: °C 4
